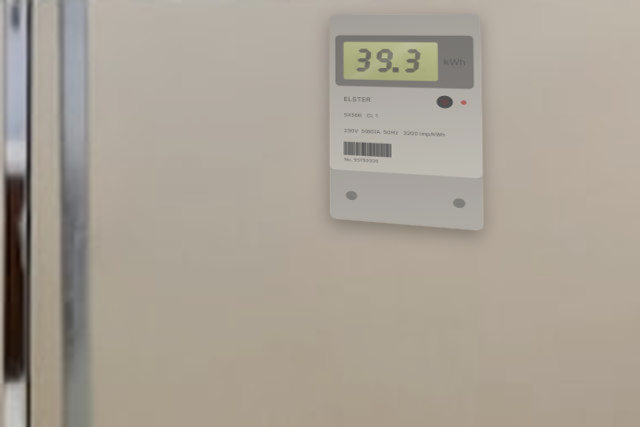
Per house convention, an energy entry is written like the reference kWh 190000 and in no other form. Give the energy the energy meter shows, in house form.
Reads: kWh 39.3
